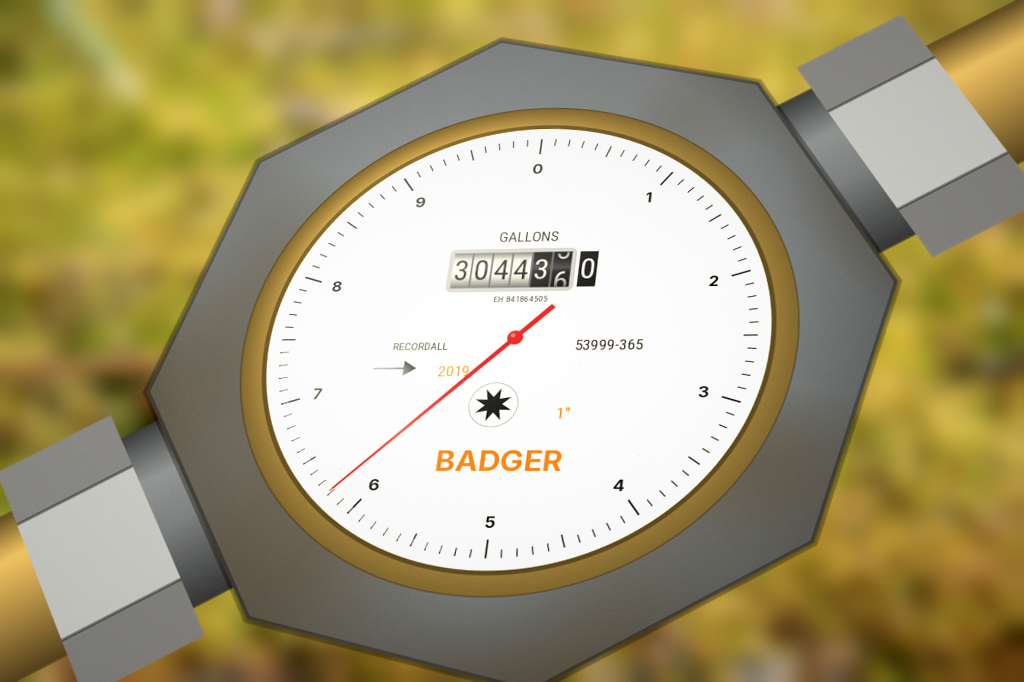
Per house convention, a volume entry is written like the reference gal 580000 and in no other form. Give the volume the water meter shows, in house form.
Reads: gal 3044356.2
